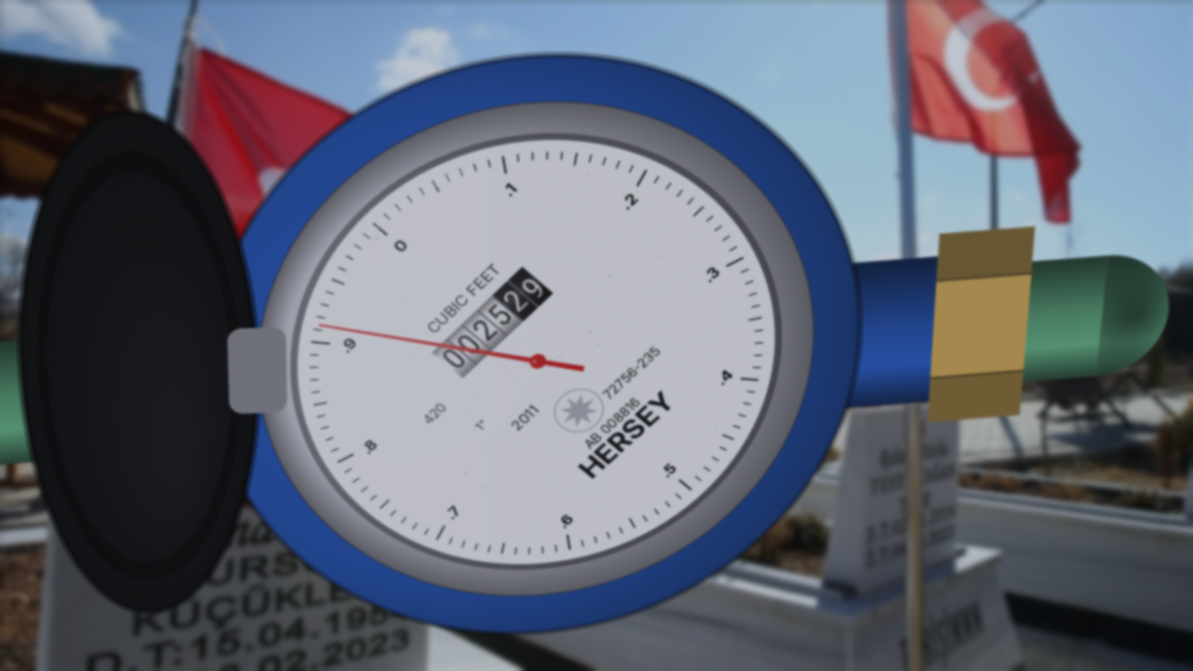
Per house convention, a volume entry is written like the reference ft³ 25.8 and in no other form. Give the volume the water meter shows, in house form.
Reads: ft³ 2528.91
